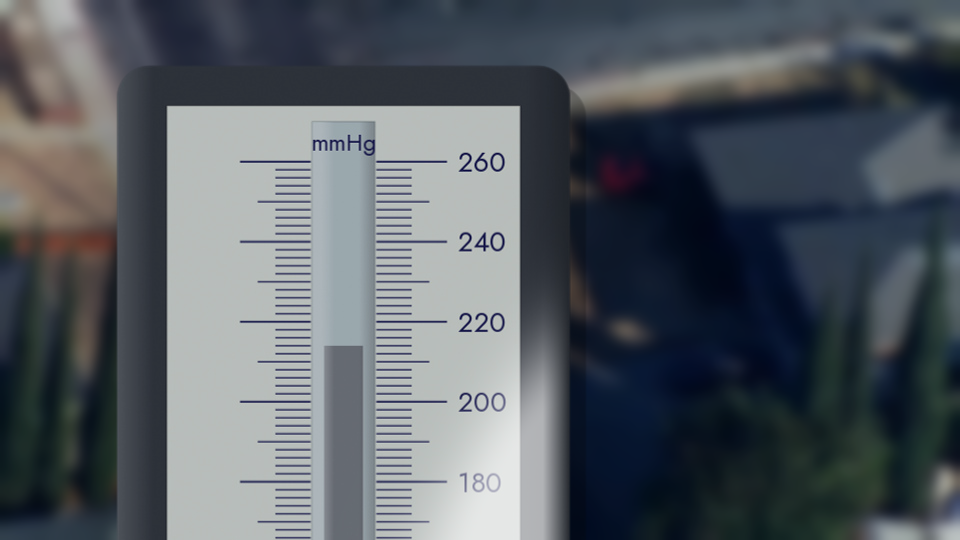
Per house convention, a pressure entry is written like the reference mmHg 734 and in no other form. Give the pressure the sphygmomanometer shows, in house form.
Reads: mmHg 214
